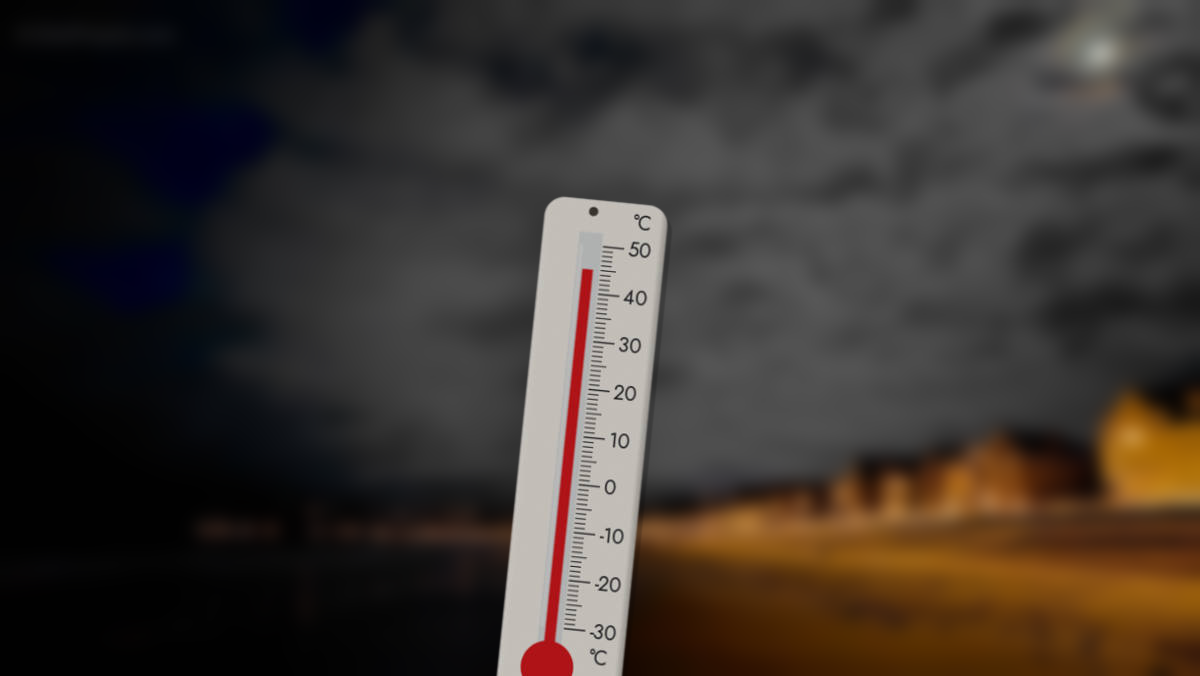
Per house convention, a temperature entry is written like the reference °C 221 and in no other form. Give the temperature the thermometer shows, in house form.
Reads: °C 45
